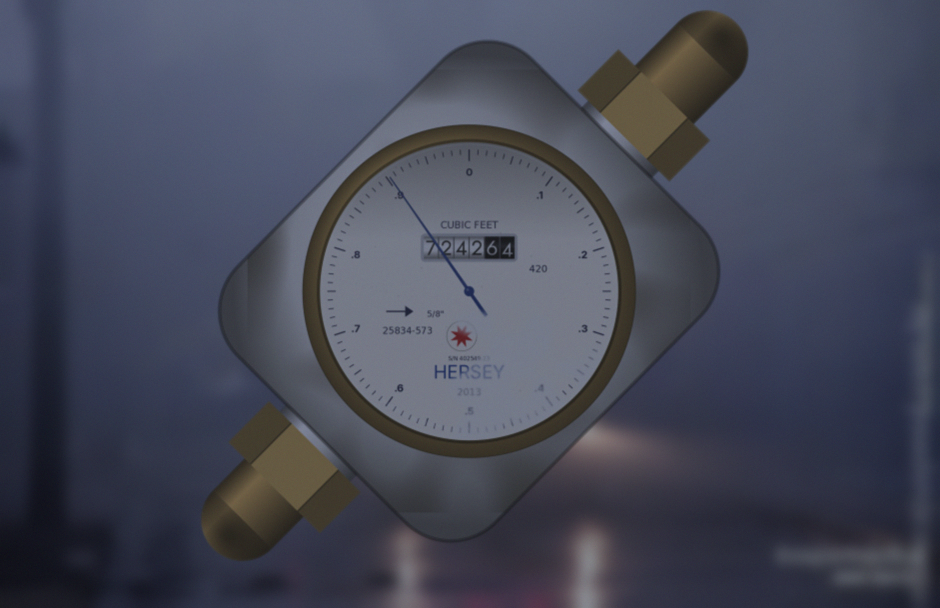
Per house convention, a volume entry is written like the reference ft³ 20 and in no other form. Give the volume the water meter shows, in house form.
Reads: ft³ 724263.90
